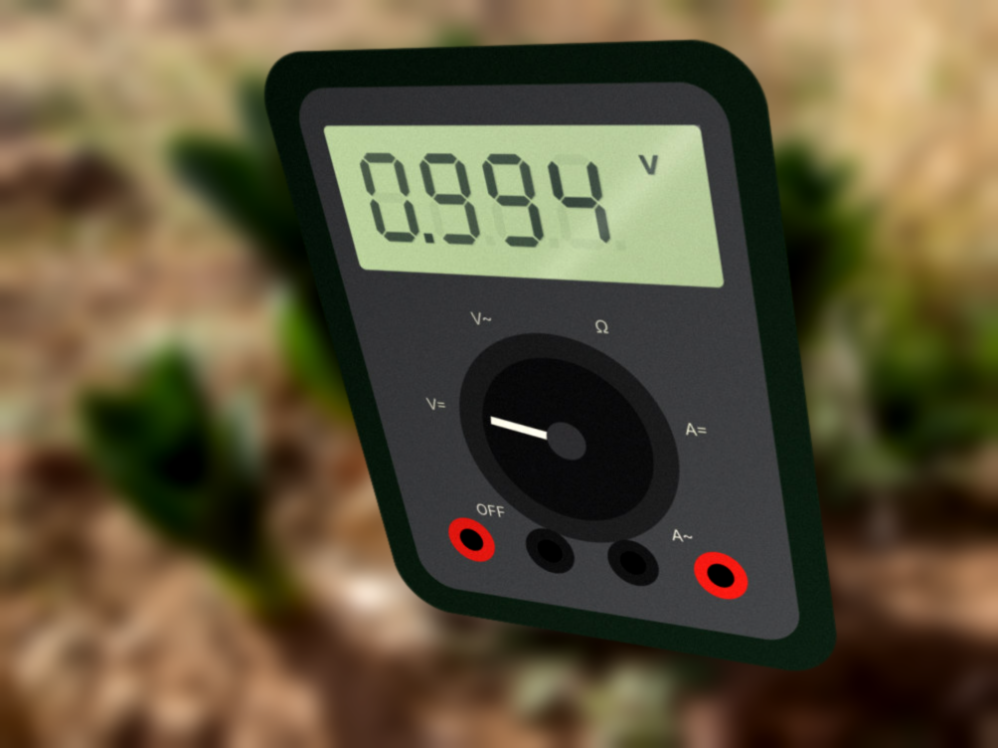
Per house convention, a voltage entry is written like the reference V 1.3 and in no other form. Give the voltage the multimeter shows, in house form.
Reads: V 0.994
